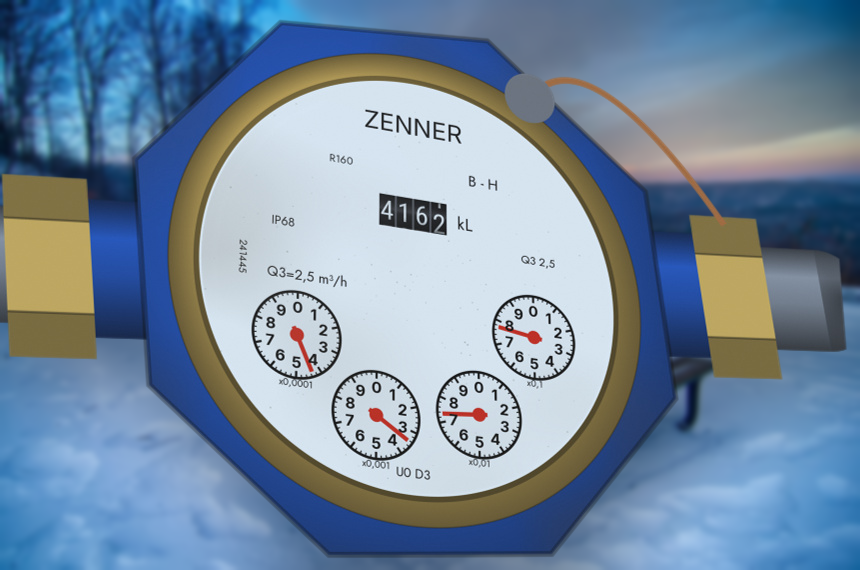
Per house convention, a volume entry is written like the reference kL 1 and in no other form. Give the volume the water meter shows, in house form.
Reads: kL 4161.7734
